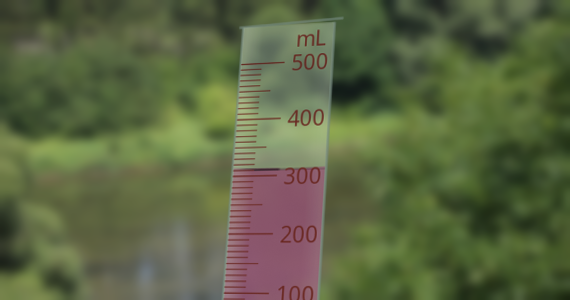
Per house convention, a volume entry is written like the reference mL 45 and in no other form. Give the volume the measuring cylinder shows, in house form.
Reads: mL 310
